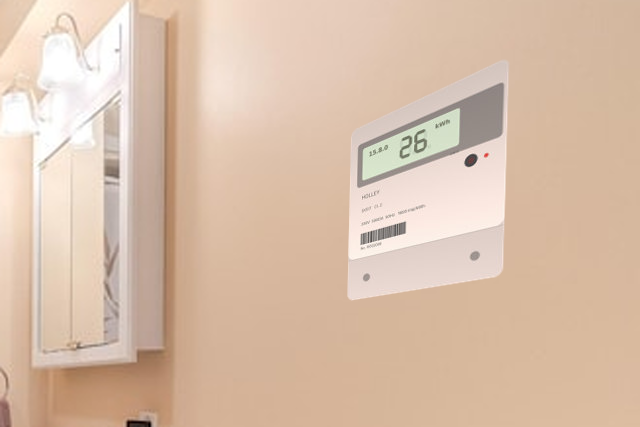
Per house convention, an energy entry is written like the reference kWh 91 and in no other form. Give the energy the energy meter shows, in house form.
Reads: kWh 26
